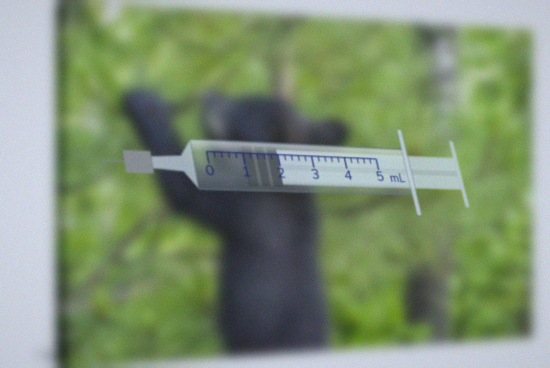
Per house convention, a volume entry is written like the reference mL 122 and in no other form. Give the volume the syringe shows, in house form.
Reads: mL 1
